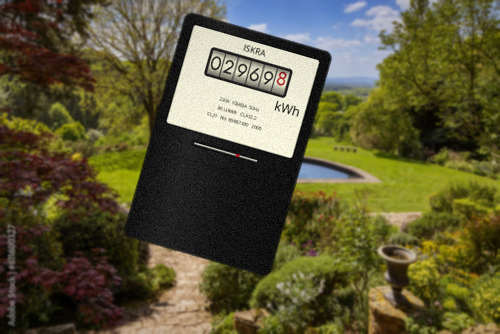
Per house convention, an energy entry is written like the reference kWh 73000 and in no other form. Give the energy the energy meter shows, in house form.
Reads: kWh 2969.8
